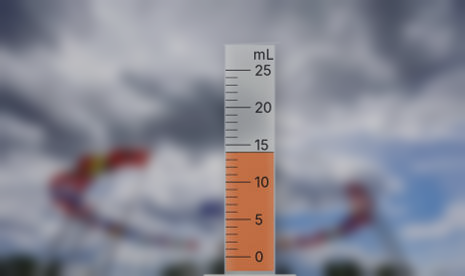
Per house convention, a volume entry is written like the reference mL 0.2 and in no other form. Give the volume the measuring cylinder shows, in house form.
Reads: mL 14
